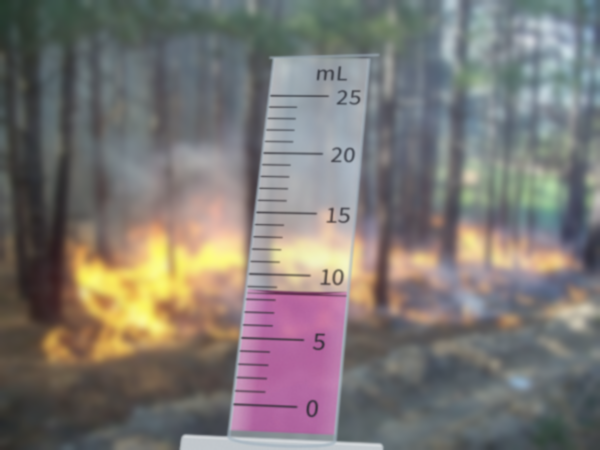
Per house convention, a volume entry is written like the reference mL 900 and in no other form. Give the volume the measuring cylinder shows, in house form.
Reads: mL 8.5
